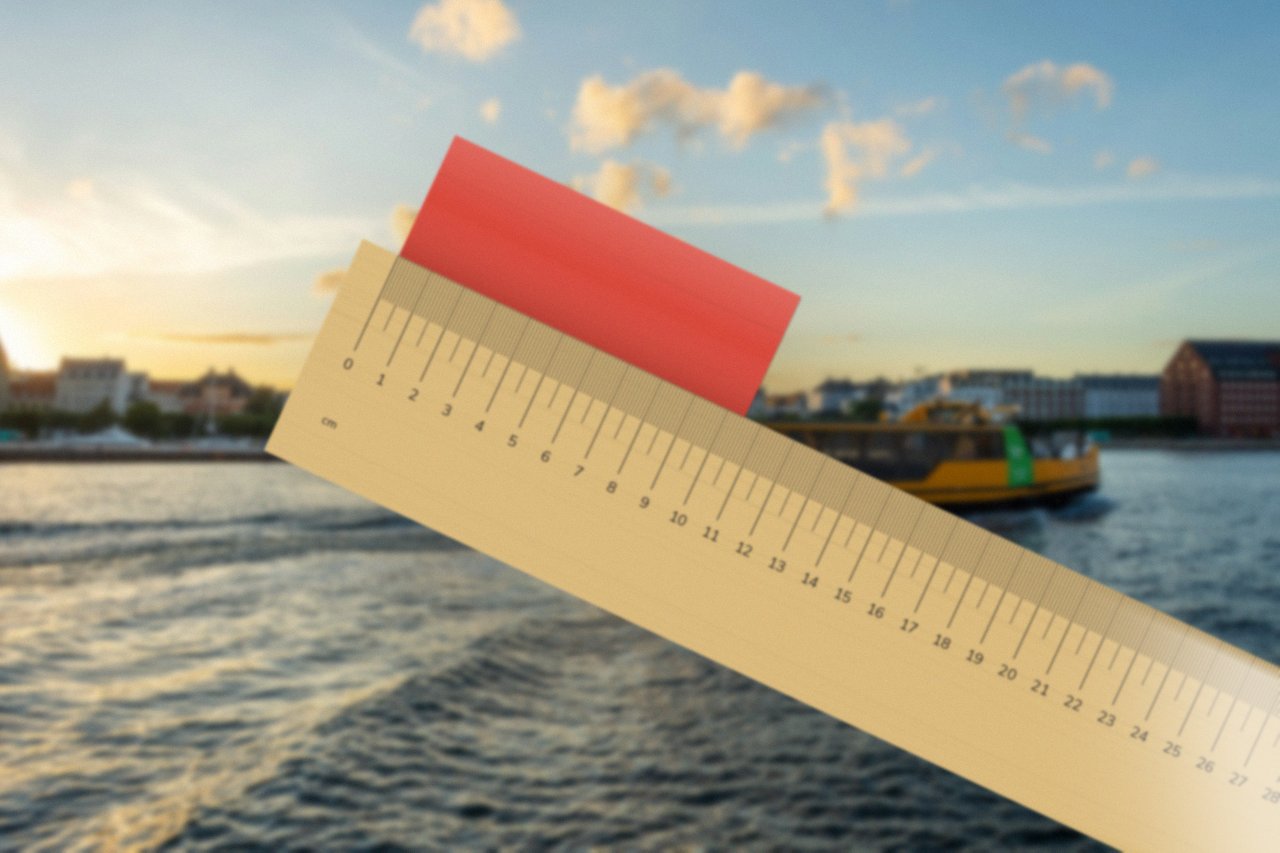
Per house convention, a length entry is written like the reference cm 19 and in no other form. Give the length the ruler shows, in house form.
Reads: cm 10.5
